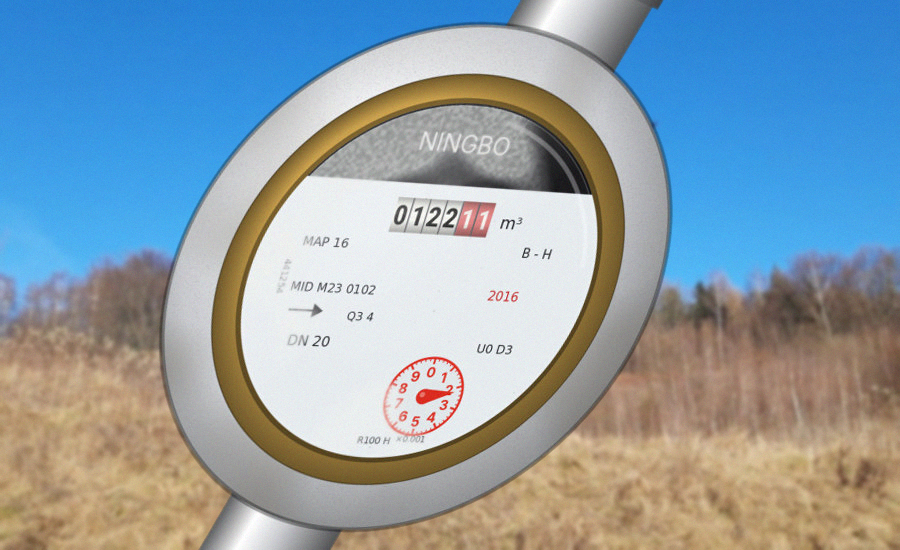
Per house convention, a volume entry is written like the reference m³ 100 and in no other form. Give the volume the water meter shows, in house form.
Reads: m³ 122.112
